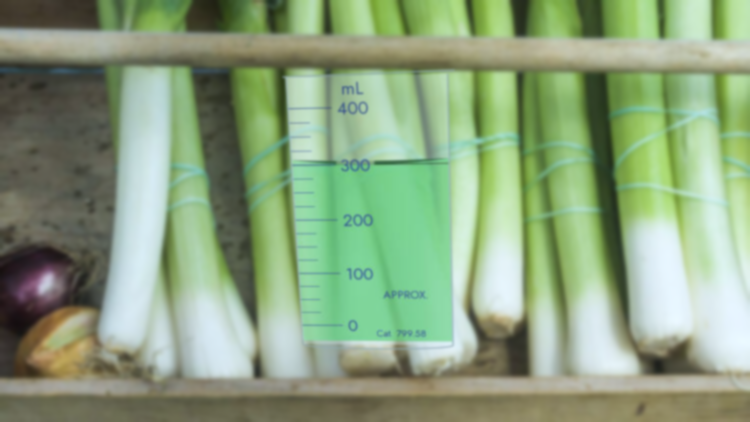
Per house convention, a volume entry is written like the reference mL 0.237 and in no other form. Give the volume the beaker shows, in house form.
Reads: mL 300
